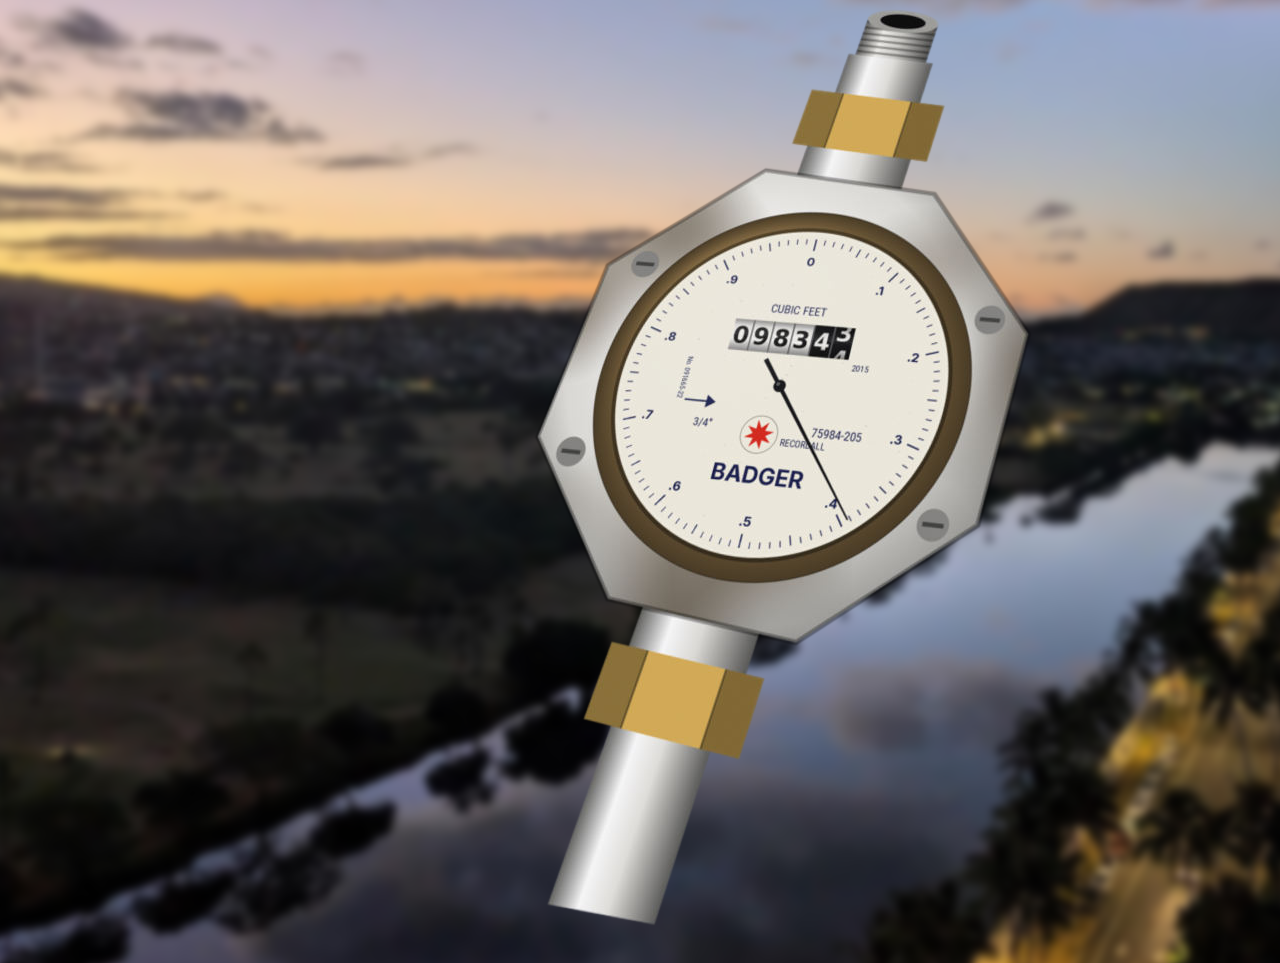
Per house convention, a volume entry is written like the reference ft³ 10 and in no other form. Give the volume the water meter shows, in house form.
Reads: ft³ 98343.39
